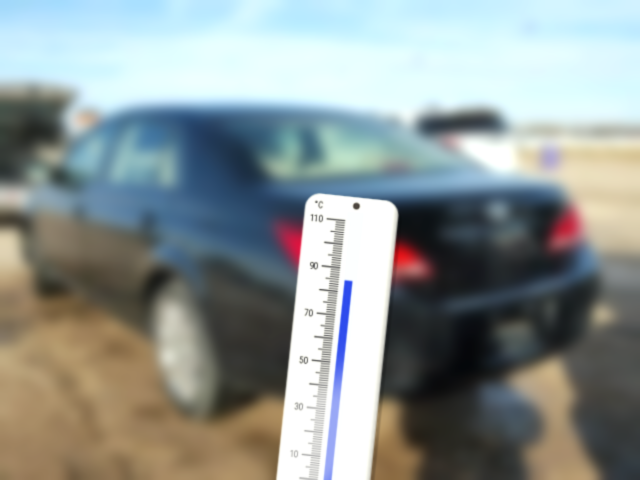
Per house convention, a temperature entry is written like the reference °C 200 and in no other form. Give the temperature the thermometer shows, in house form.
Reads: °C 85
